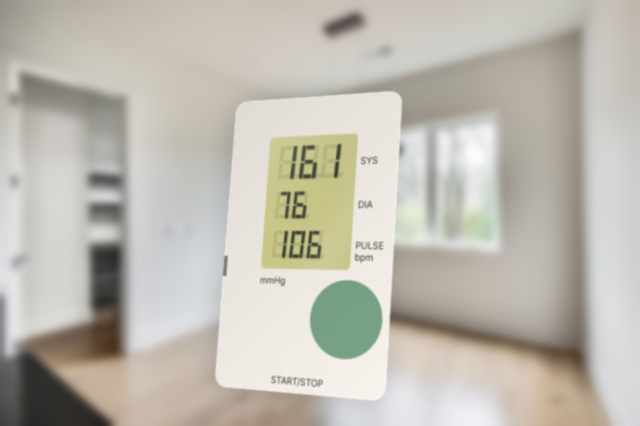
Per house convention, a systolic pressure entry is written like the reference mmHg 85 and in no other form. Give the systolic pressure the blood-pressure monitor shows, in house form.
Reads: mmHg 161
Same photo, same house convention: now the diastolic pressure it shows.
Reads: mmHg 76
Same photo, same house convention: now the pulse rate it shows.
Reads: bpm 106
